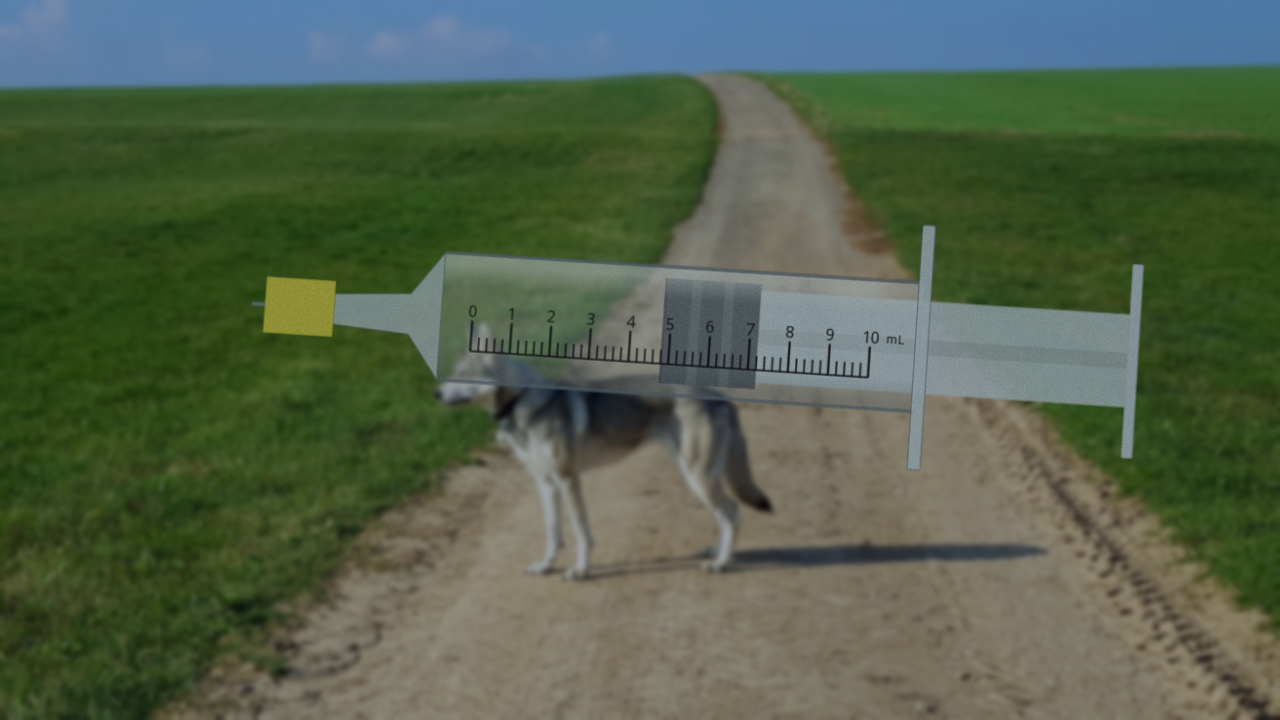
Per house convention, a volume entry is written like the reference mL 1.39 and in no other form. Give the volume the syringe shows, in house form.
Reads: mL 4.8
